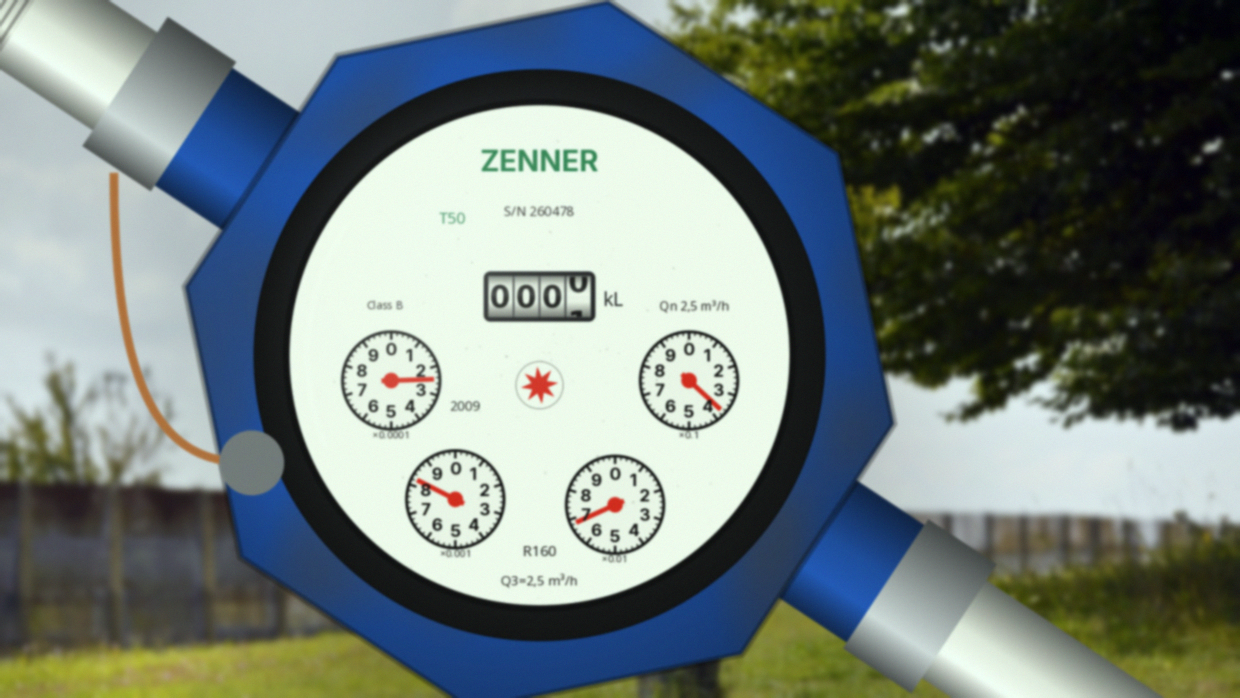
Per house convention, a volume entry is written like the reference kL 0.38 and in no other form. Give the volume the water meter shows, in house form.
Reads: kL 0.3682
